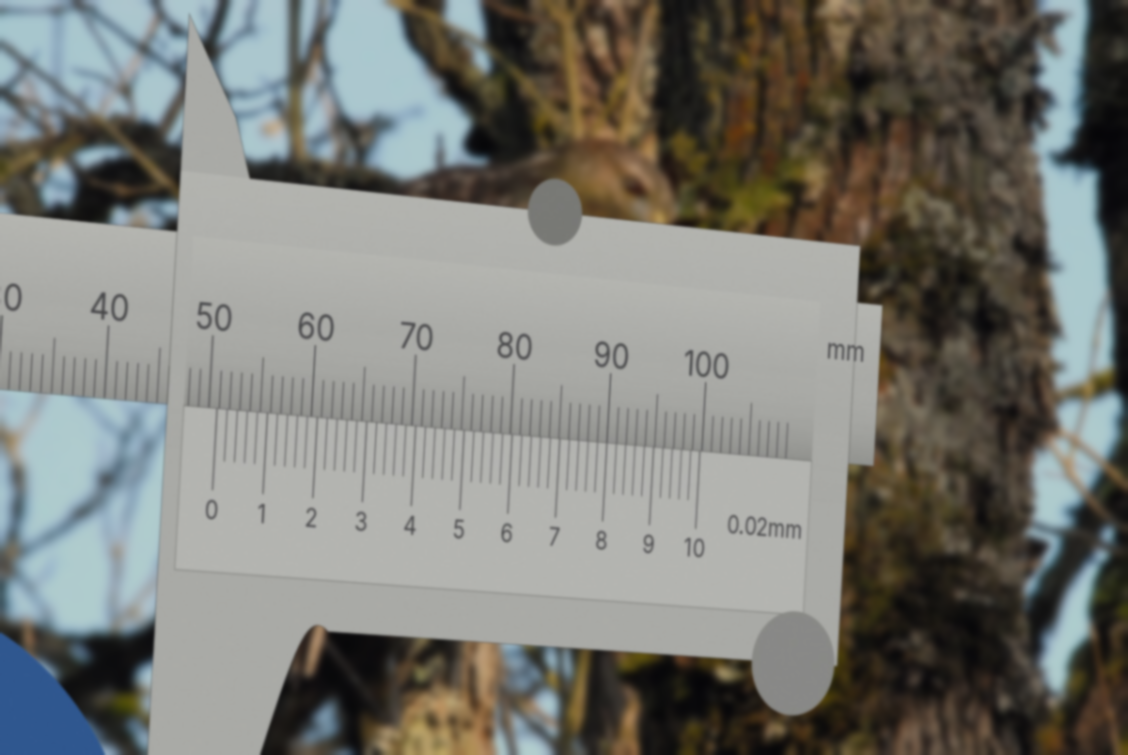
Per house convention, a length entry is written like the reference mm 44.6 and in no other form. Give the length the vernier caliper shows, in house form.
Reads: mm 50.8
